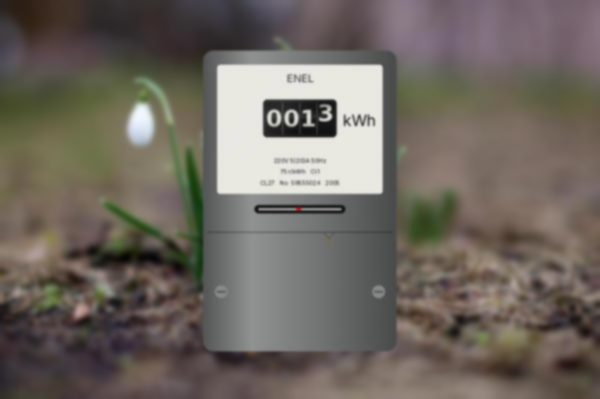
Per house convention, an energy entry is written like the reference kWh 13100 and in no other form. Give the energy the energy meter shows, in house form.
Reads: kWh 13
